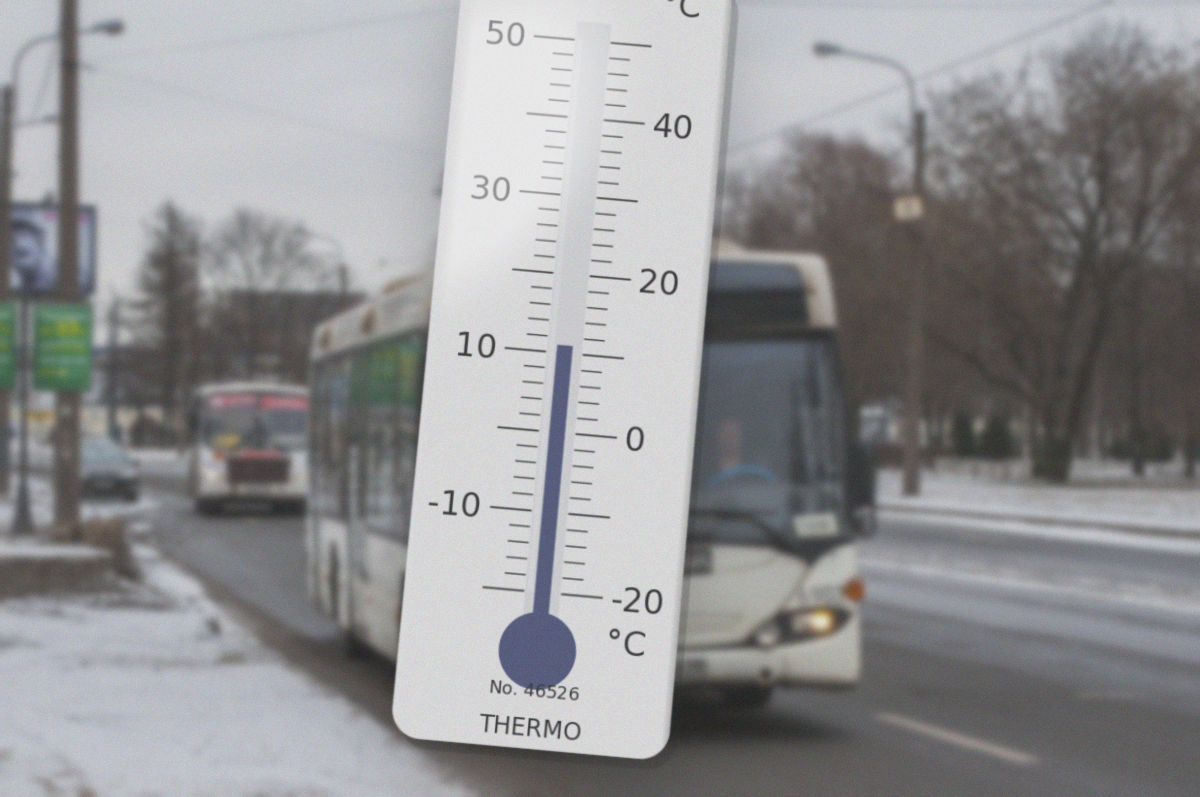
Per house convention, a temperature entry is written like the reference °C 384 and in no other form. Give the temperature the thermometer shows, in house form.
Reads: °C 11
